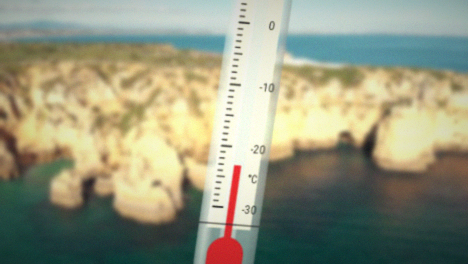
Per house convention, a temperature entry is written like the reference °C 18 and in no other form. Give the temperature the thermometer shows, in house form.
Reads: °C -23
